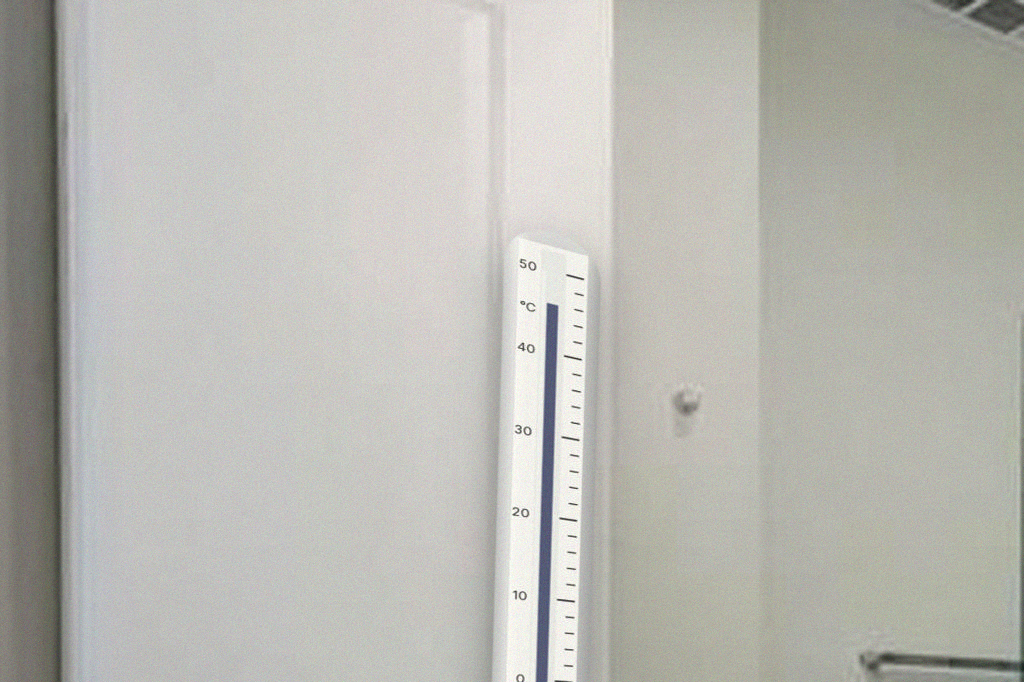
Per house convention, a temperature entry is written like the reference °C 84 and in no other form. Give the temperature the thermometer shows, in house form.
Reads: °C 46
